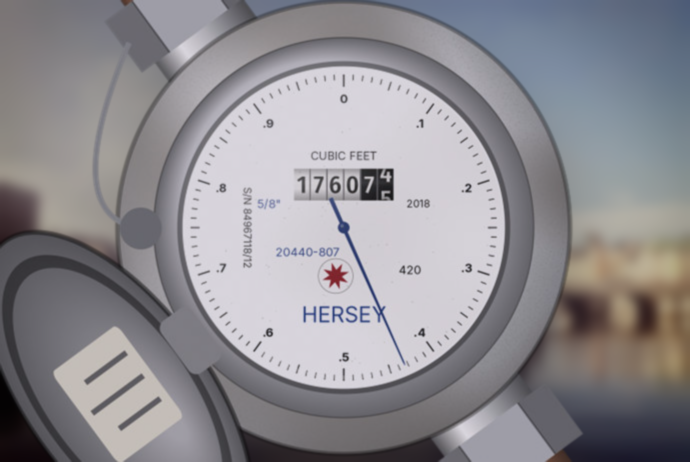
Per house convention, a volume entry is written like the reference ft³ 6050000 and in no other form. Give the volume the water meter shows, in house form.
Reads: ft³ 176074.43
